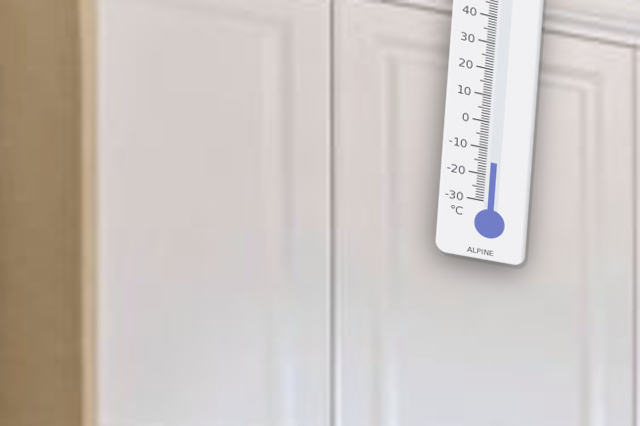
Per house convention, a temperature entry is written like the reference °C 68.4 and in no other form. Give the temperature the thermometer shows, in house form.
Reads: °C -15
